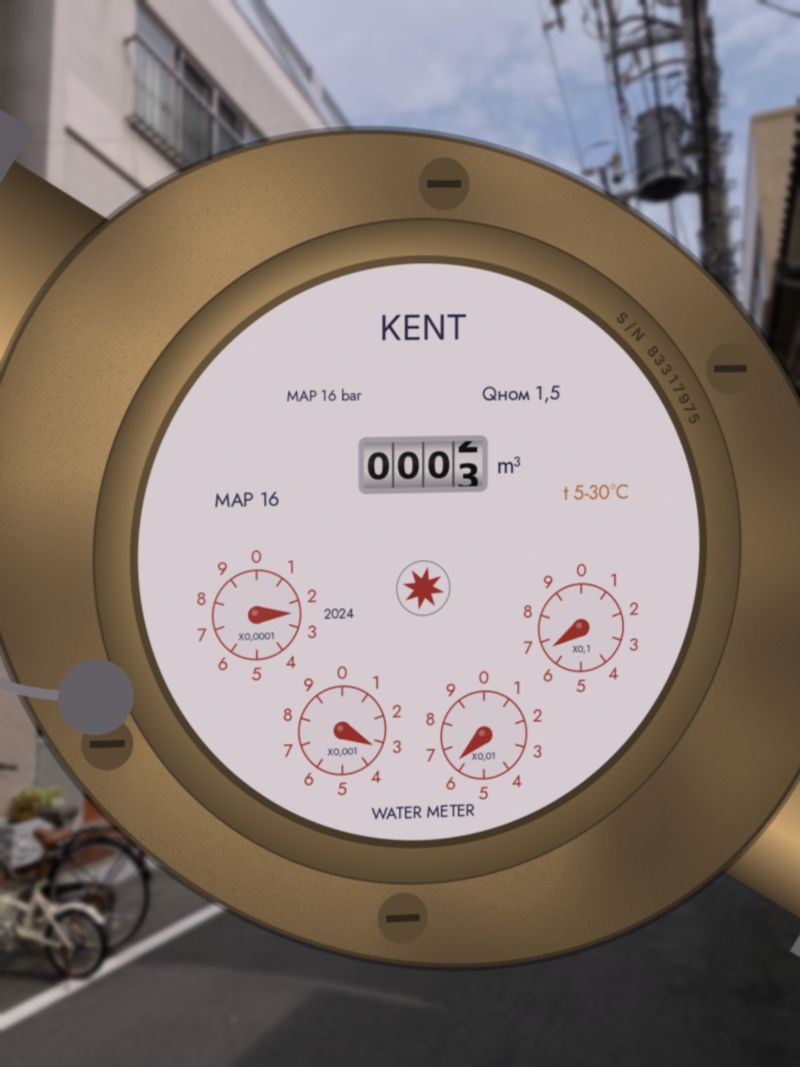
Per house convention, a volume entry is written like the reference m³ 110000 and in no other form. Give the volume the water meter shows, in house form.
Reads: m³ 2.6632
